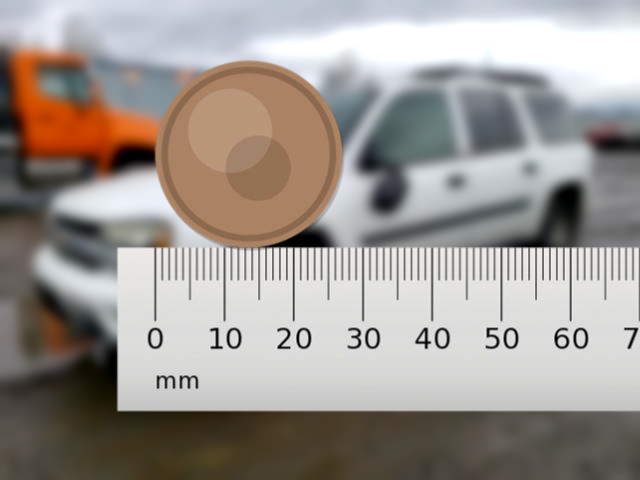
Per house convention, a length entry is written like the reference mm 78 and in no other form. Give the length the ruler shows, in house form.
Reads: mm 27
